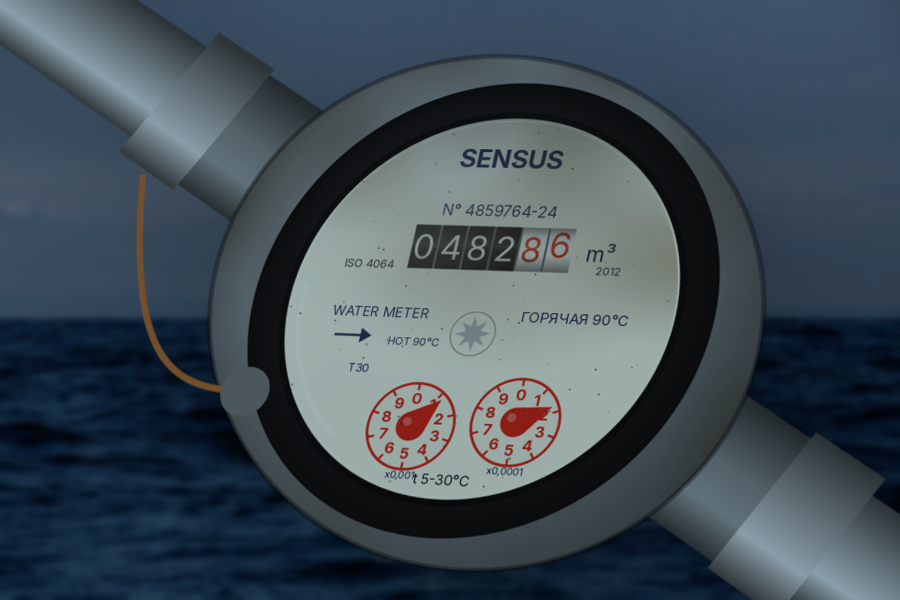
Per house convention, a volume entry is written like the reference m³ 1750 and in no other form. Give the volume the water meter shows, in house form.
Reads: m³ 482.8611
